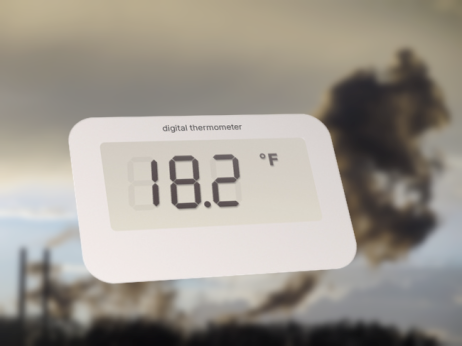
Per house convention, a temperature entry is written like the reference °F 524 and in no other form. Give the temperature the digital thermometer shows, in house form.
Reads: °F 18.2
